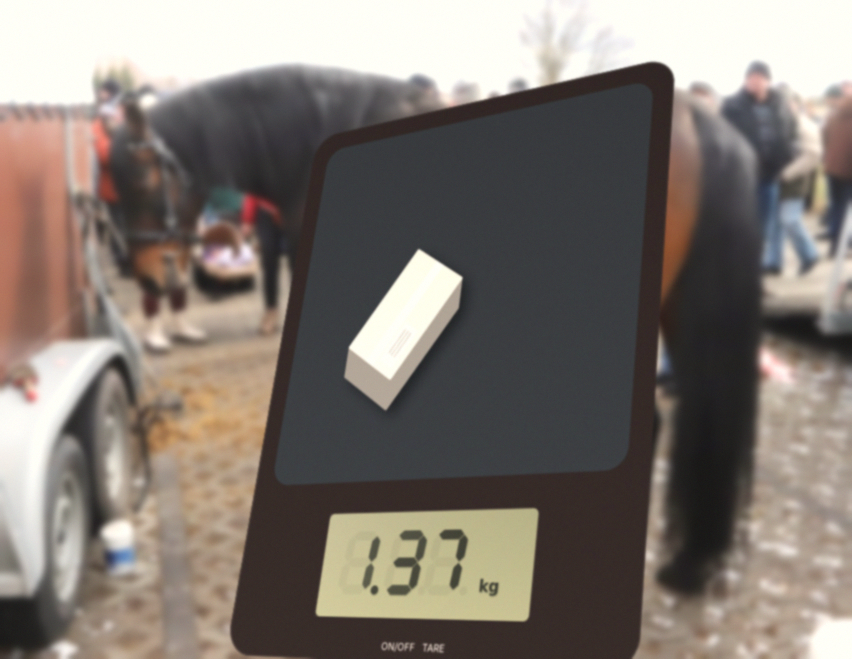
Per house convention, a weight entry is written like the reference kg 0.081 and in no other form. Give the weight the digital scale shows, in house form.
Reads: kg 1.37
